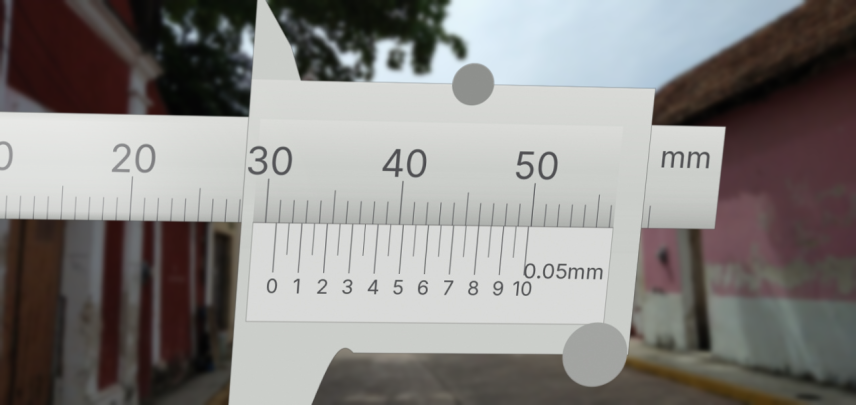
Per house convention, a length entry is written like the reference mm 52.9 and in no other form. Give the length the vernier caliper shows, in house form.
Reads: mm 30.8
